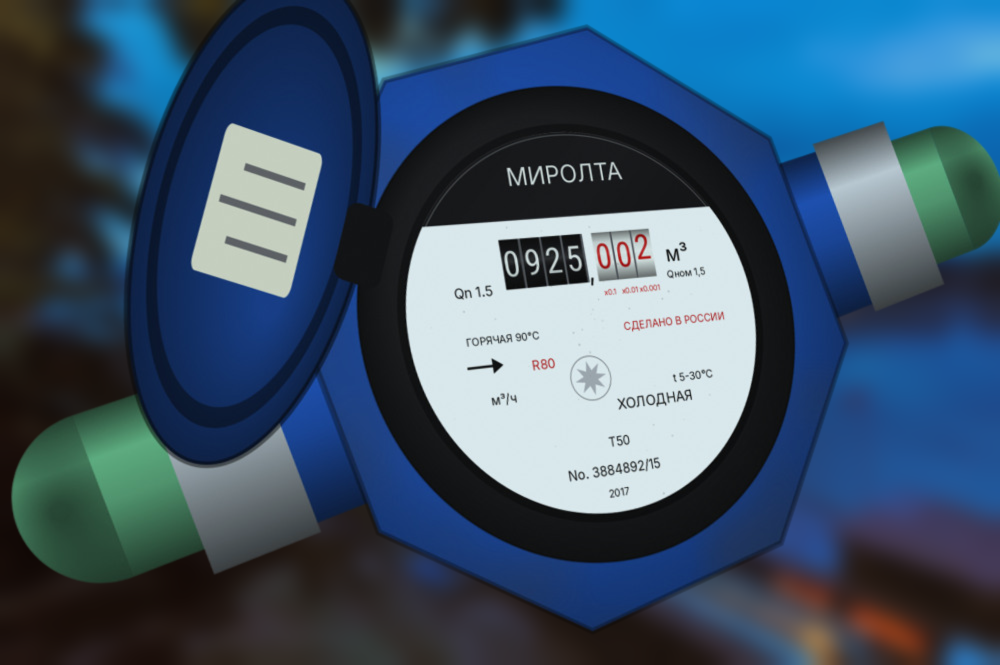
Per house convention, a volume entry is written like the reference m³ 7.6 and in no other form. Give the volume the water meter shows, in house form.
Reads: m³ 925.002
